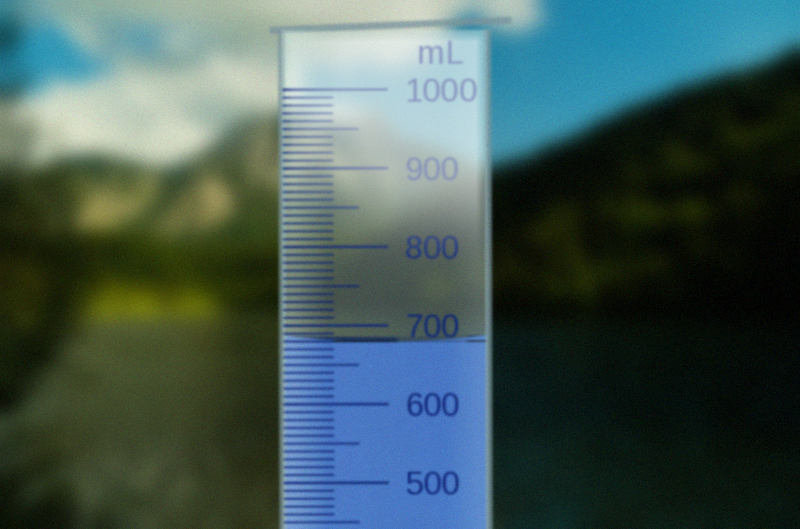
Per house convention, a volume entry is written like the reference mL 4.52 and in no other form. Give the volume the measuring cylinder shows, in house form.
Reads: mL 680
